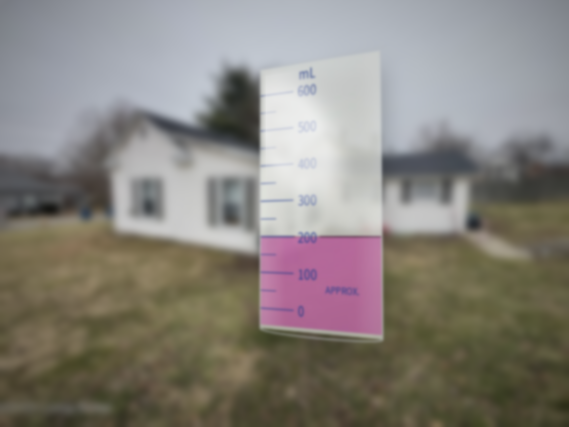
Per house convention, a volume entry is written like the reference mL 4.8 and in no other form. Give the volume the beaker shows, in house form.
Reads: mL 200
